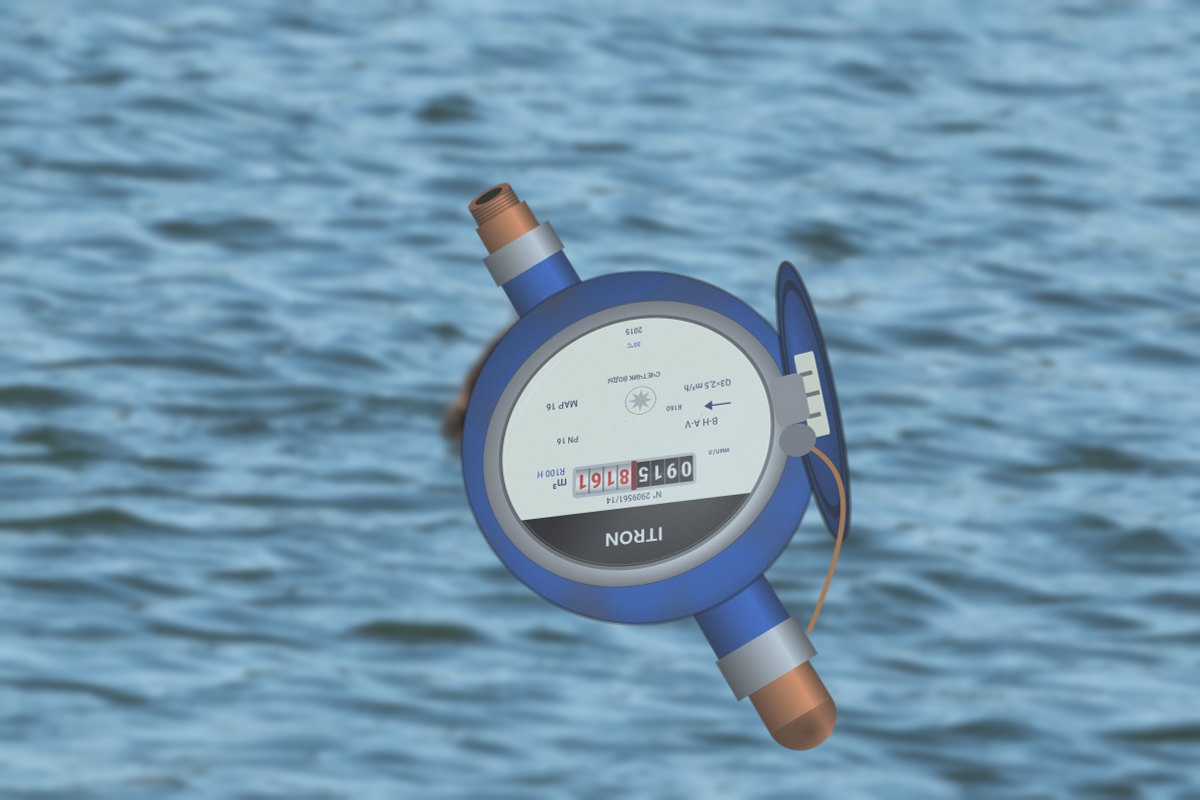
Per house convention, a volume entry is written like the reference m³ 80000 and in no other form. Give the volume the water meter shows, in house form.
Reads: m³ 915.8161
